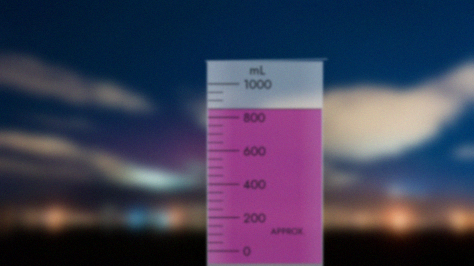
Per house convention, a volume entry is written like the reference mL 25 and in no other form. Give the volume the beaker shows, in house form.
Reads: mL 850
